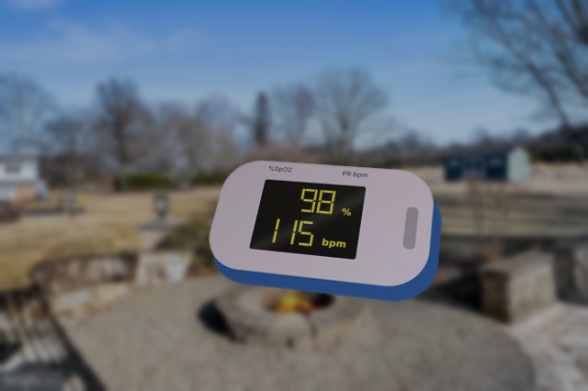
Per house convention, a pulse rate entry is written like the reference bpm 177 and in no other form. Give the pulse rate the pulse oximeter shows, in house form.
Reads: bpm 115
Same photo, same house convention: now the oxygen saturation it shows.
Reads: % 98
